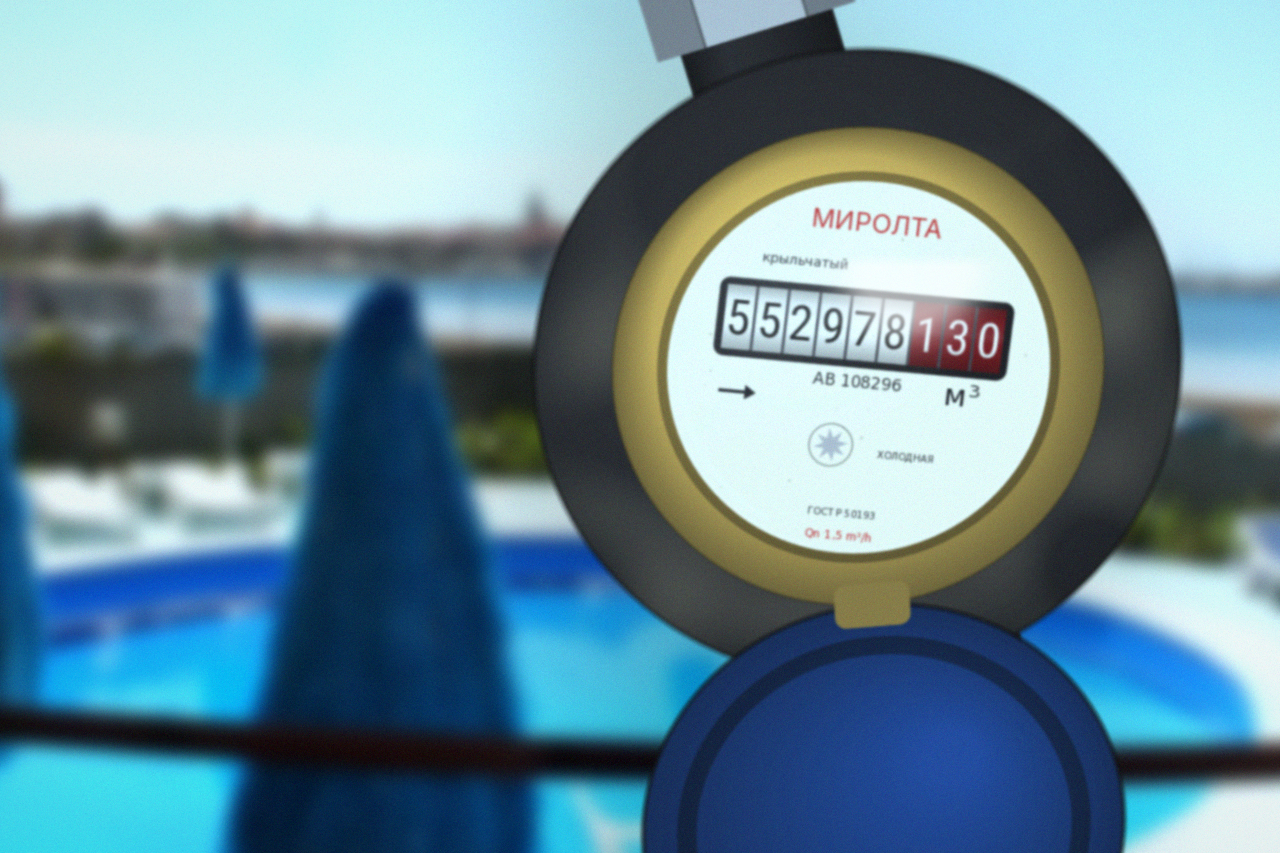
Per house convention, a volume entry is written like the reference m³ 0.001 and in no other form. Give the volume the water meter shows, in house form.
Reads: m³ 552978.130
